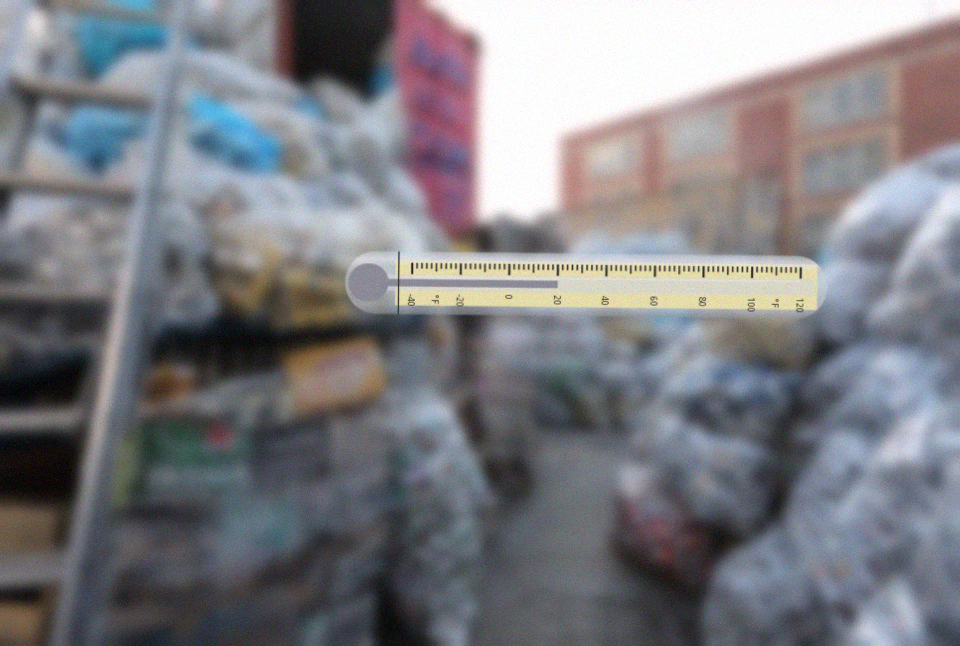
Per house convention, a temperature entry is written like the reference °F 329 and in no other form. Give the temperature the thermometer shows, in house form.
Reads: °F 20
